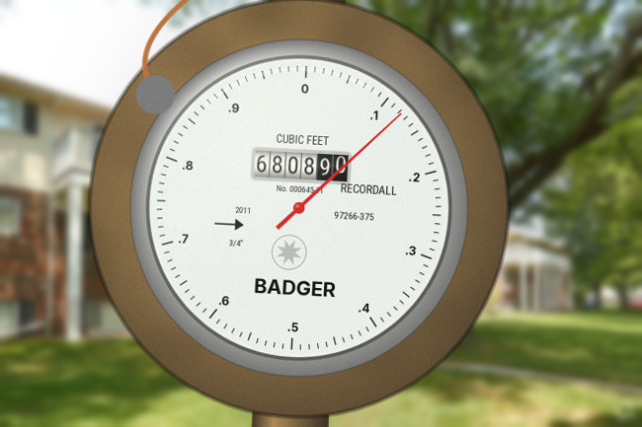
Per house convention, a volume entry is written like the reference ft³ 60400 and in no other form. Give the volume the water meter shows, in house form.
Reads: ft³ 680890.12
